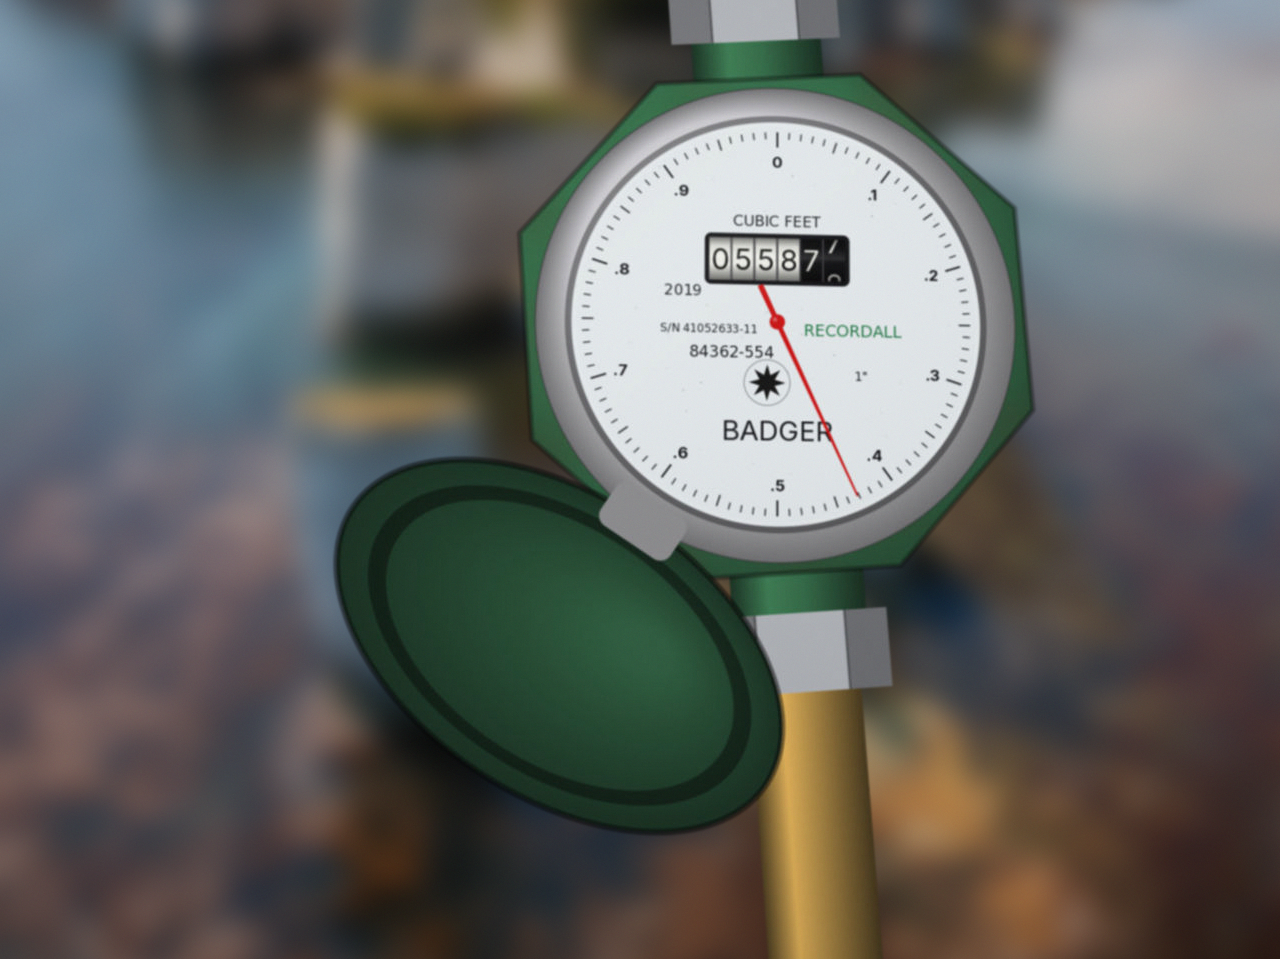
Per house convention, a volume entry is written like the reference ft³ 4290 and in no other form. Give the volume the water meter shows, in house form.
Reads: ft³ 55877.43
